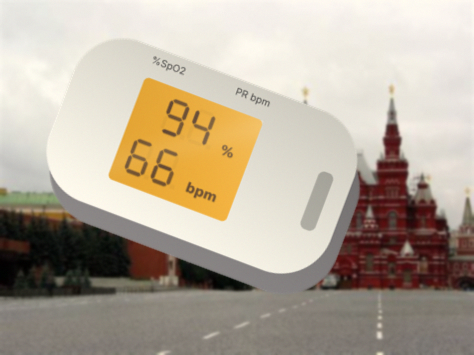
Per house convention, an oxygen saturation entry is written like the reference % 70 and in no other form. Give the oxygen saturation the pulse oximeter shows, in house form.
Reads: % 94
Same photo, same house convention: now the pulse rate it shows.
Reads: bpm 66
